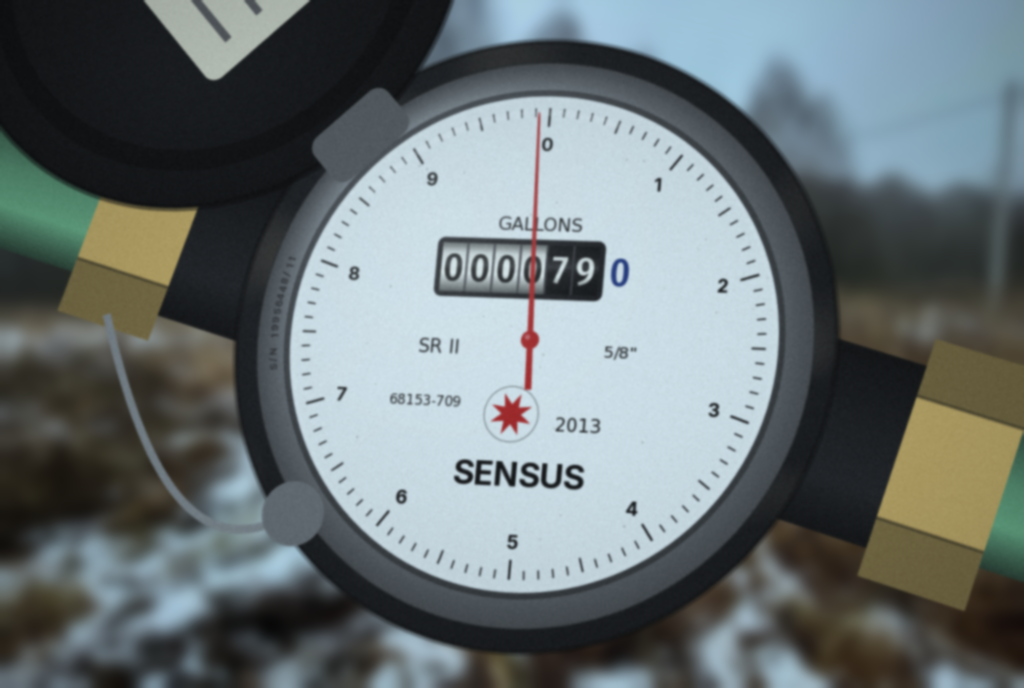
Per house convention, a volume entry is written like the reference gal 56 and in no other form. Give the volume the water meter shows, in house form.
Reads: gal 789.9
